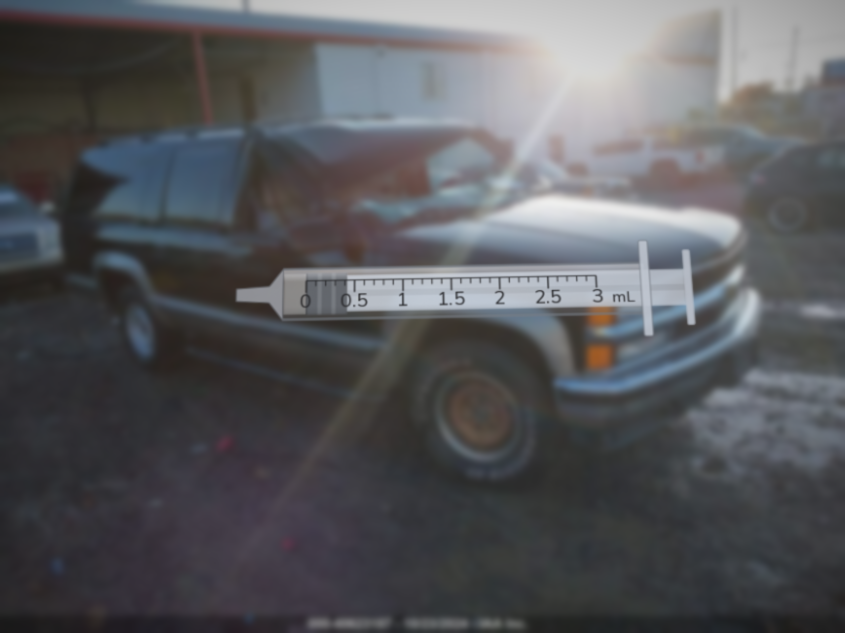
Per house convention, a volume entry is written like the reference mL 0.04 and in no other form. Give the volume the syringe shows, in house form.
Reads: mL 0
